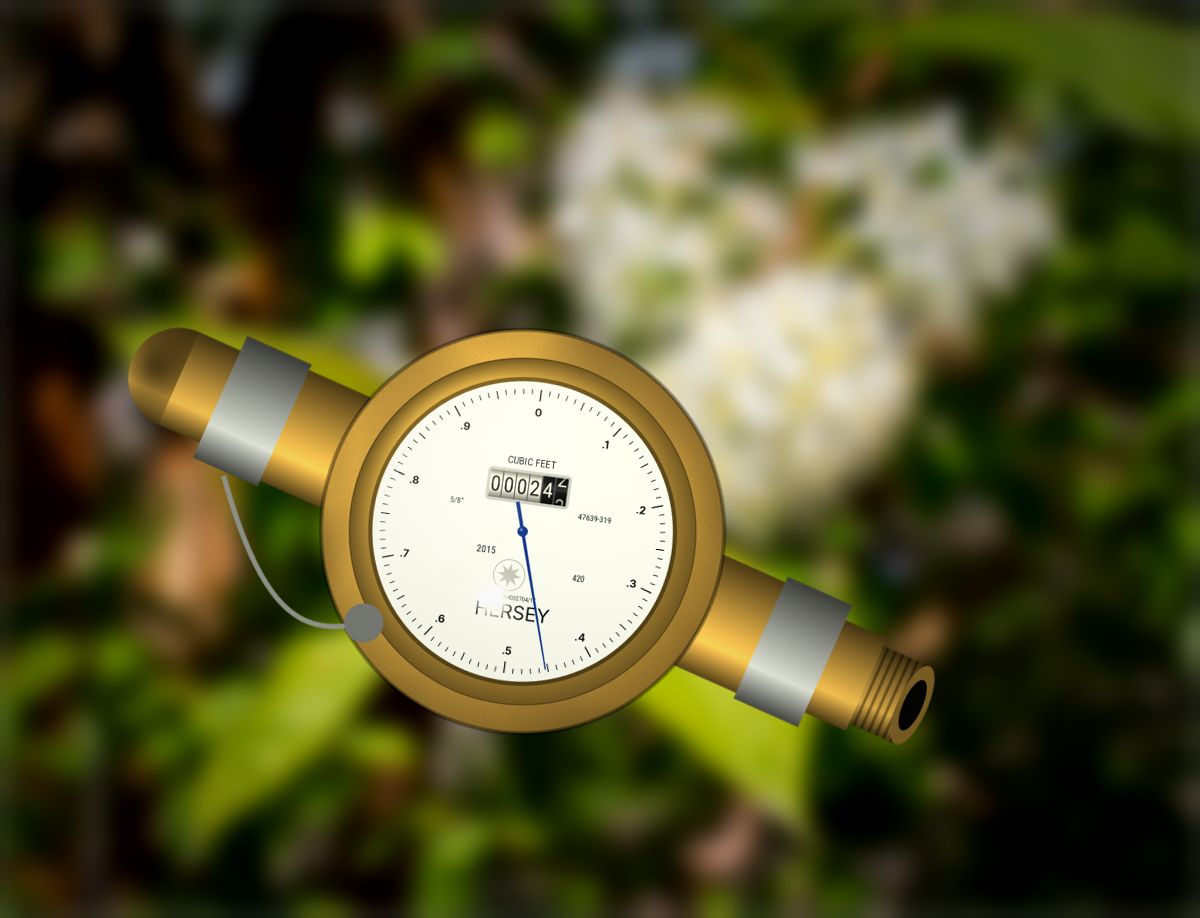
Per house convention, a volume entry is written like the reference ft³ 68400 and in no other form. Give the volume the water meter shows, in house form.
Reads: ft³ 242.45
